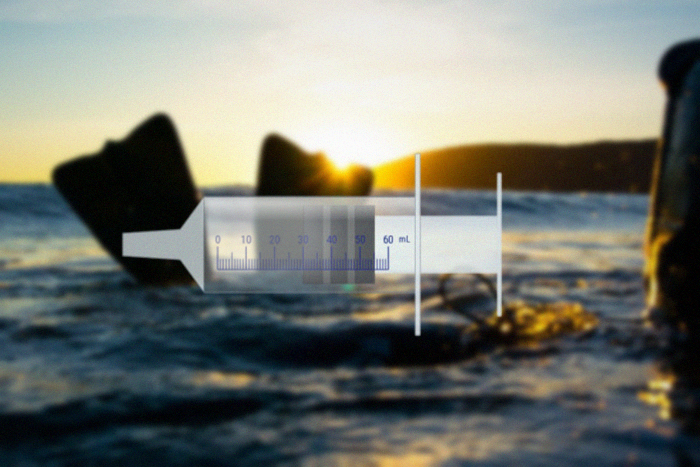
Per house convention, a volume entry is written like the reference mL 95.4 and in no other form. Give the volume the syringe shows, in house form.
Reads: mL 30
